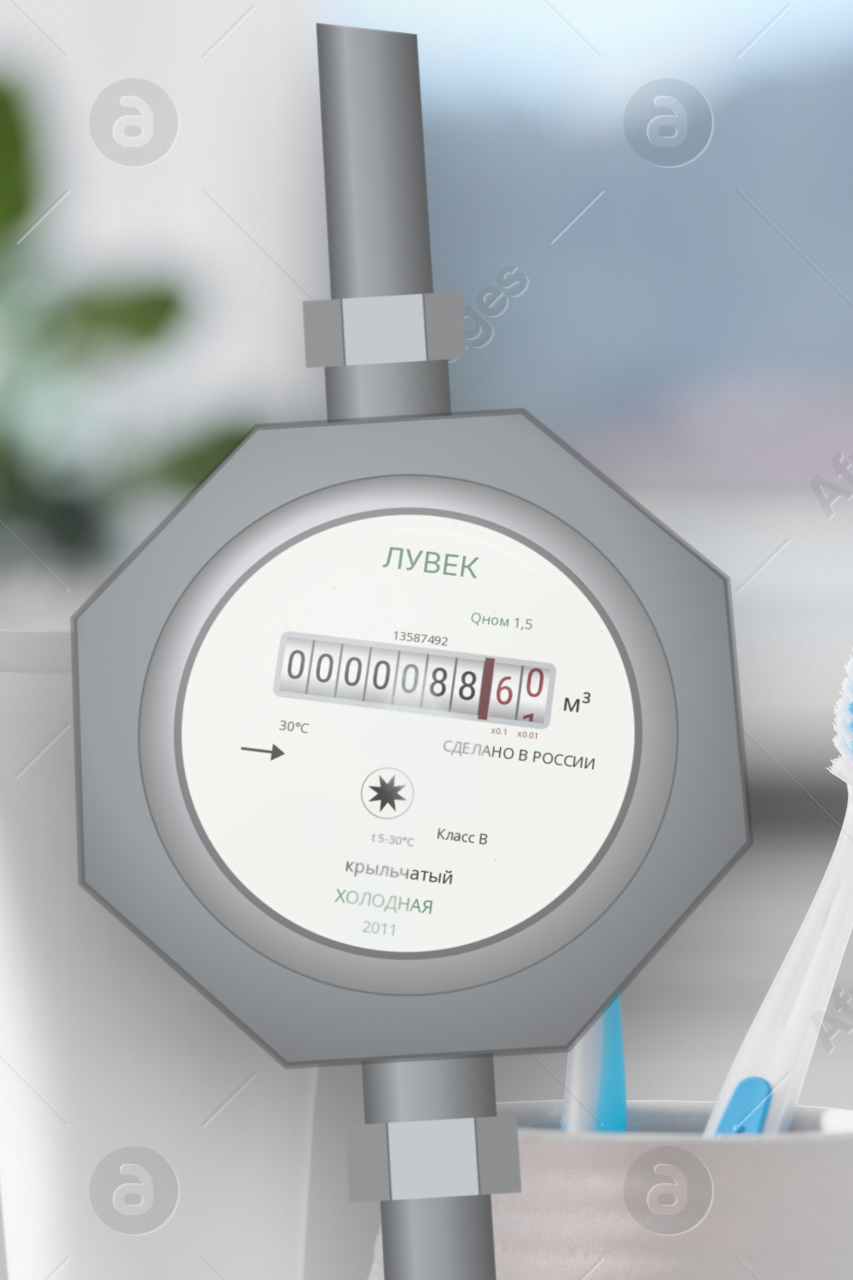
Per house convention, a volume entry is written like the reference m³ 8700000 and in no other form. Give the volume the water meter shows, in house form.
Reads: m³ 88.60
